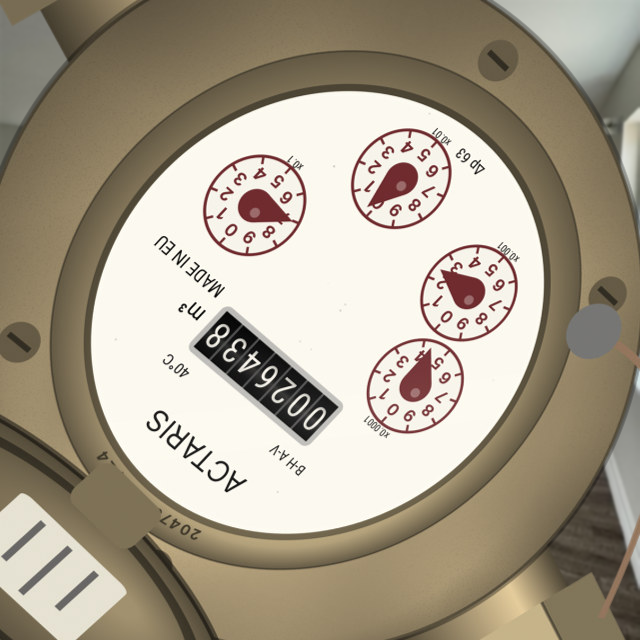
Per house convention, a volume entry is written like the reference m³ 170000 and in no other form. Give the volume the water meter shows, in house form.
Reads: m³ 26438.7024
